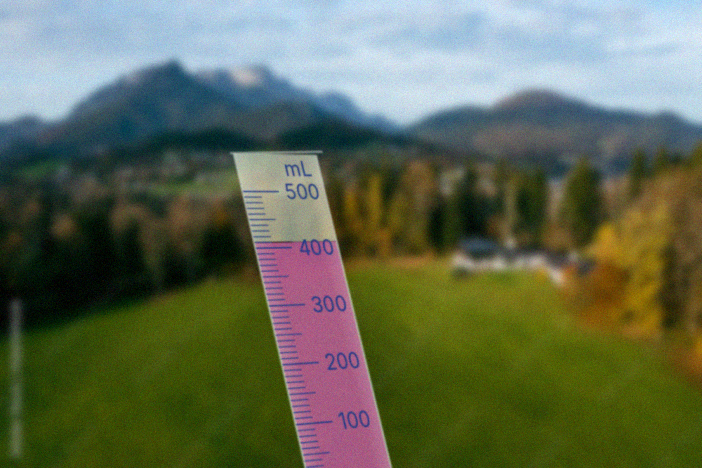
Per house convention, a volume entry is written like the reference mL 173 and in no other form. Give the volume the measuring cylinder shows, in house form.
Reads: mL 410
